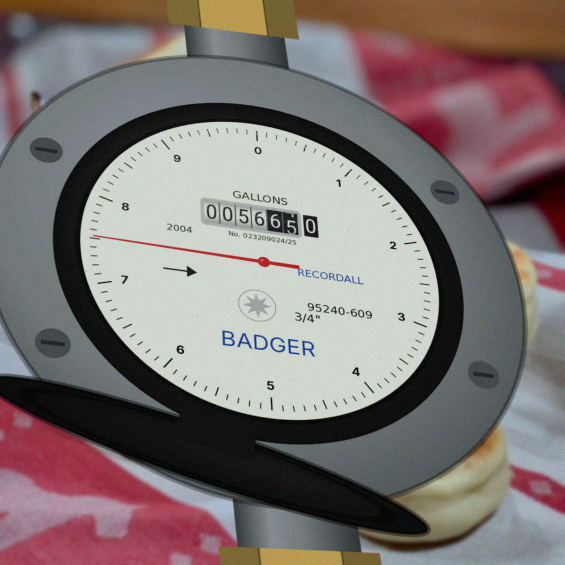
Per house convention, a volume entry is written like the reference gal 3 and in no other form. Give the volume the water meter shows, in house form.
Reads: gal 56647.5
